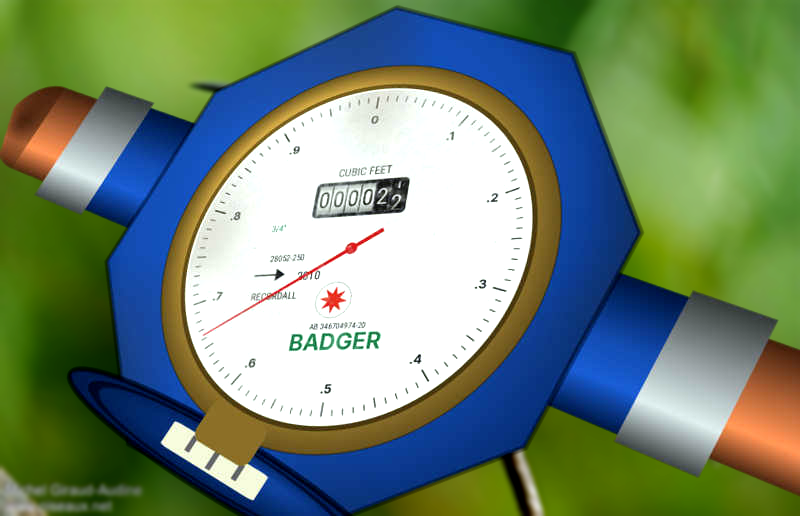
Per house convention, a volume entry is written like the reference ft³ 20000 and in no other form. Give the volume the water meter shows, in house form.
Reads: ft³ 21.66
